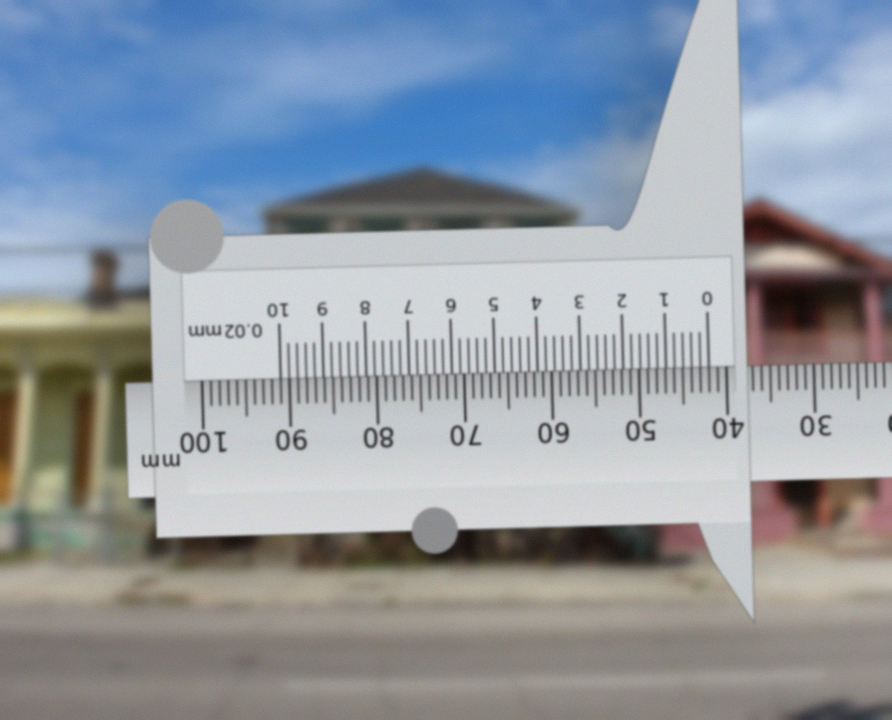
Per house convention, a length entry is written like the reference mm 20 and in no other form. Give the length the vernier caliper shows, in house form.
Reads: mm 42.0
